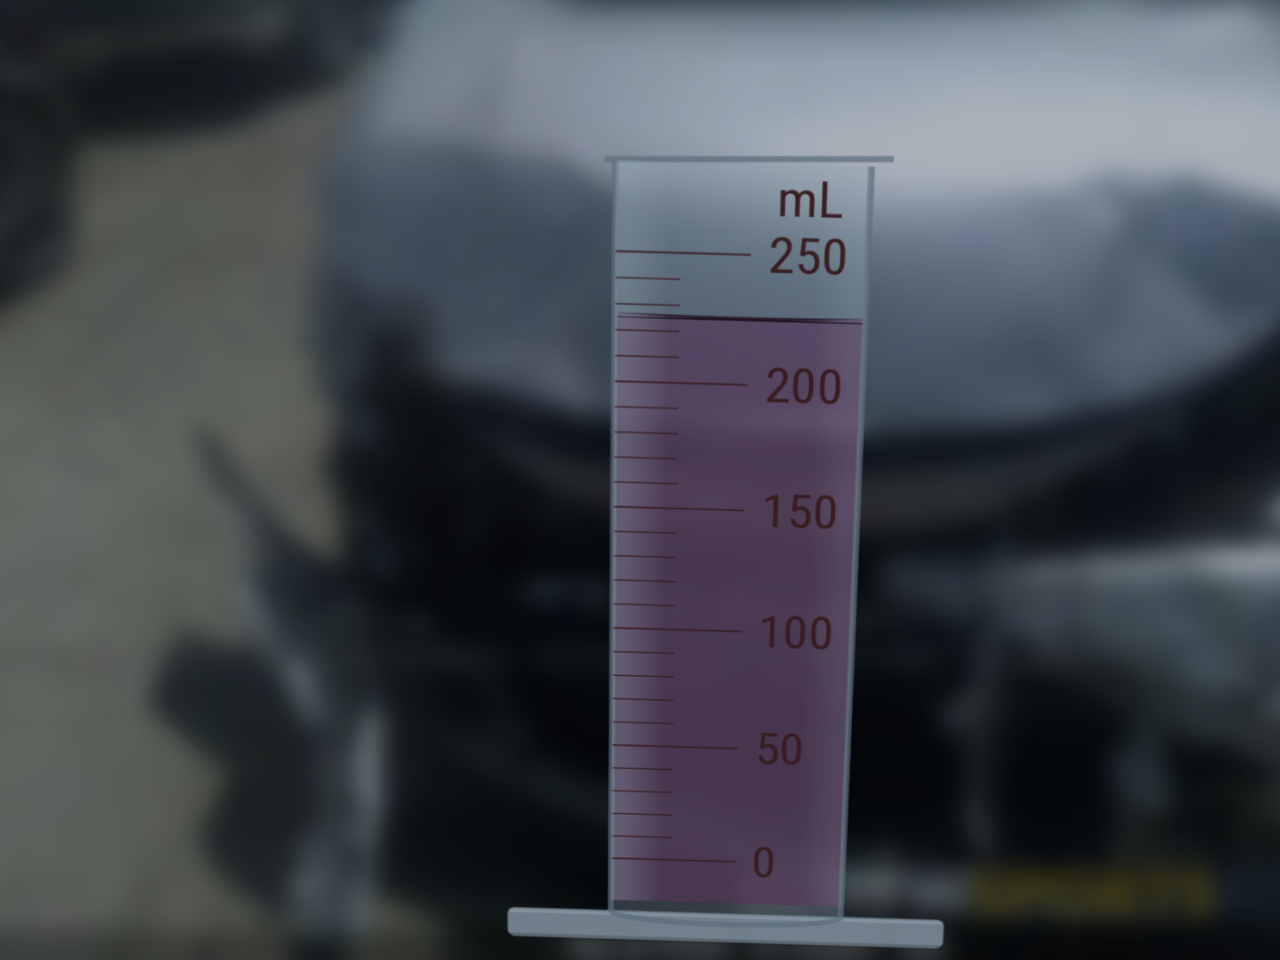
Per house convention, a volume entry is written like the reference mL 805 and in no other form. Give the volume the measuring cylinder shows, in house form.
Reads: mL 225
